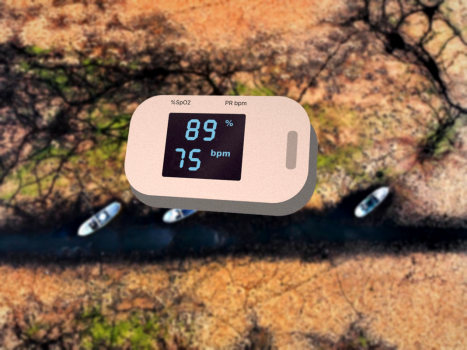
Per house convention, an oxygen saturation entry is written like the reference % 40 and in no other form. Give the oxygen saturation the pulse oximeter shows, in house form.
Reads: % 89
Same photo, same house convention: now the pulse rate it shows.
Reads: bpm 75
